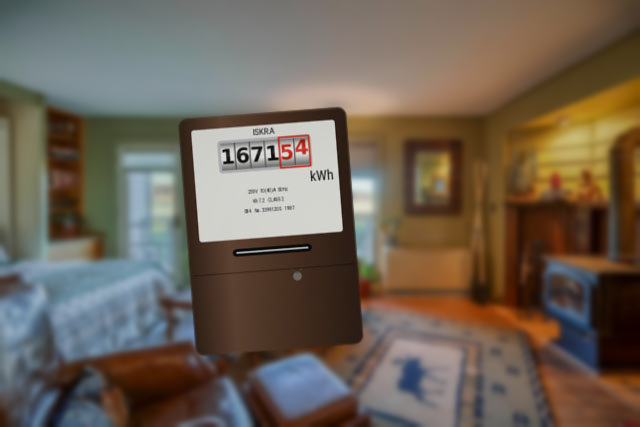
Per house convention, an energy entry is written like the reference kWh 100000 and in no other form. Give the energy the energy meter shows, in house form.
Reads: kWh 1671.54
